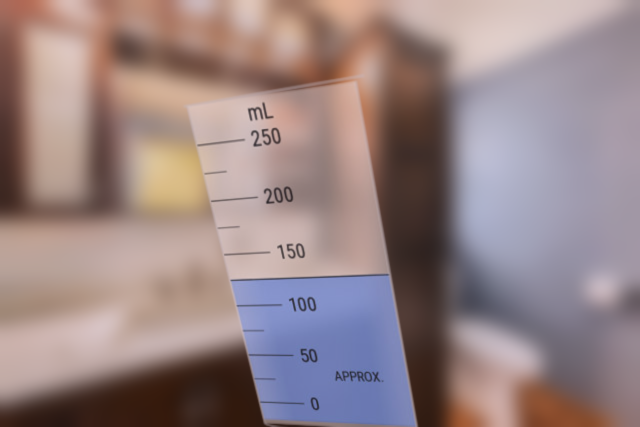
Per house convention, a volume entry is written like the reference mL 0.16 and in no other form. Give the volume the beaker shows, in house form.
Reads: mL 125
